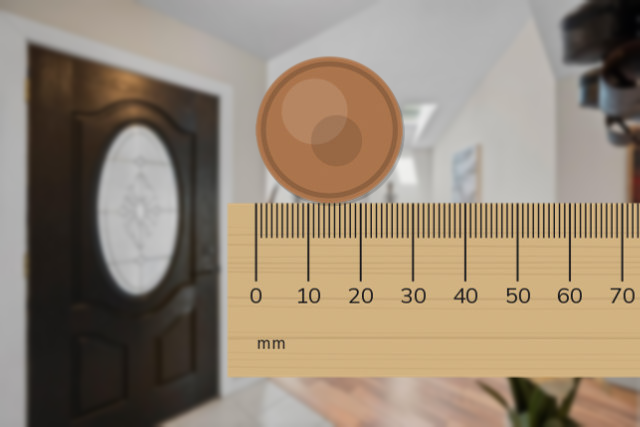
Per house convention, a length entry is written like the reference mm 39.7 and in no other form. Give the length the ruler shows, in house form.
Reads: mm 28
